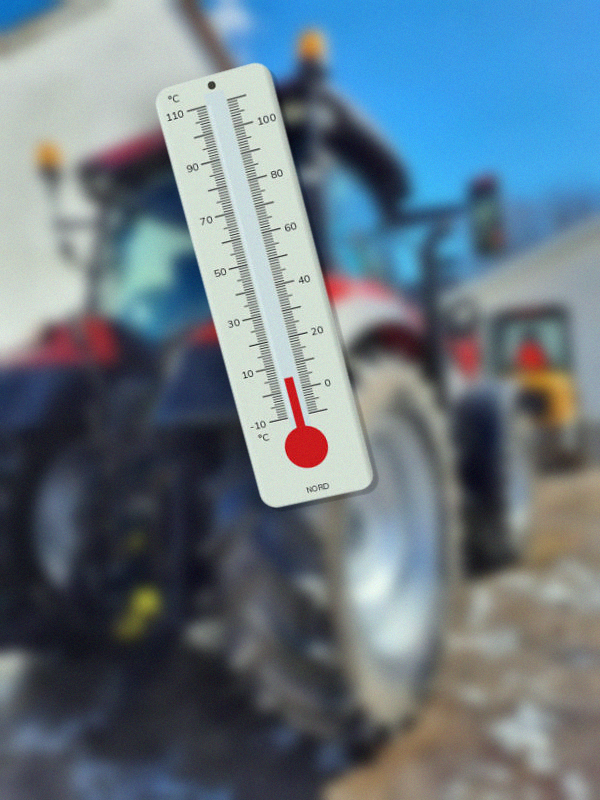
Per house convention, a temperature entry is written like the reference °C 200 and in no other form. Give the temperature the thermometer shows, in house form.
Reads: °C 5
